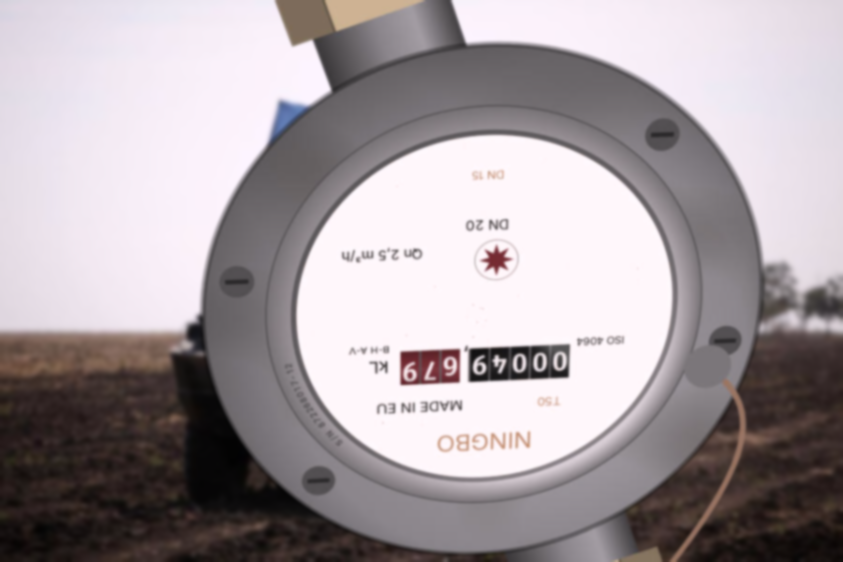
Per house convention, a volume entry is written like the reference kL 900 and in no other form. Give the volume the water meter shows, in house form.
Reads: kL 49.679
